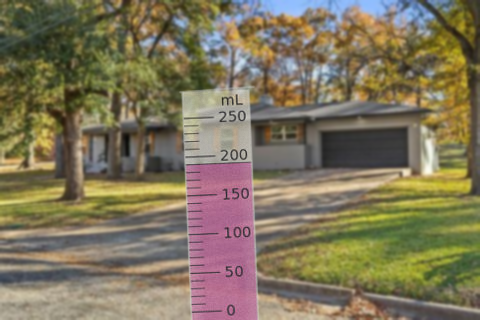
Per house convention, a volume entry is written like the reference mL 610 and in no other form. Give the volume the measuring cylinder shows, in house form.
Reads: mL 190
